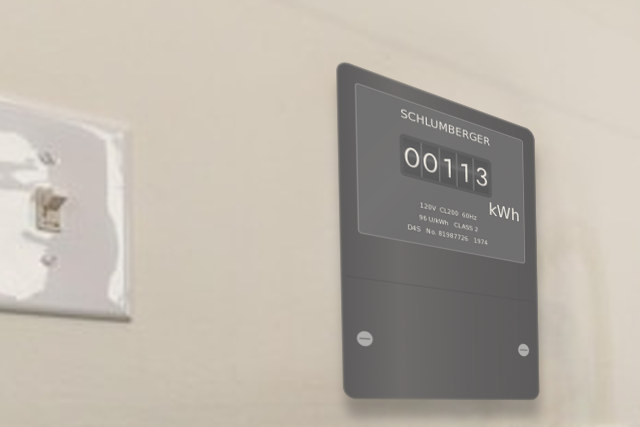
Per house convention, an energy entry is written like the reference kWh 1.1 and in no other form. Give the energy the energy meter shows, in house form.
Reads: kWh 113
